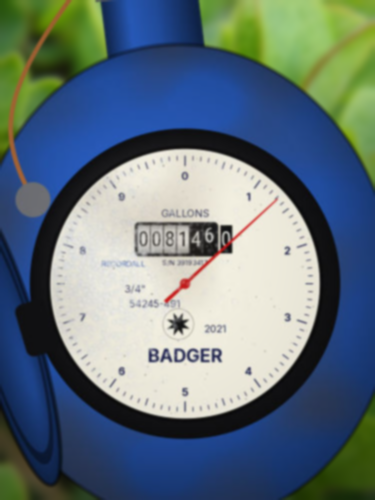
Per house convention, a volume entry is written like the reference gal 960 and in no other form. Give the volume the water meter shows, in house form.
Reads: gal 81461.3
